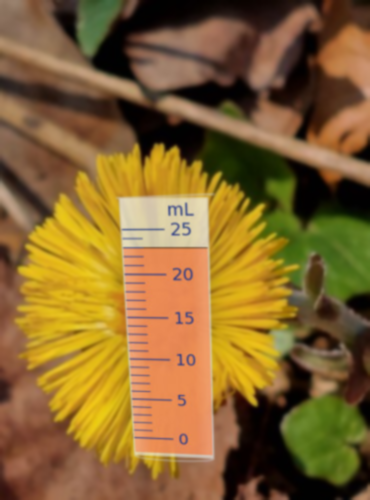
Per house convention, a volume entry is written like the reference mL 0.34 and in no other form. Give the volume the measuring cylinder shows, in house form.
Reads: mL 23
